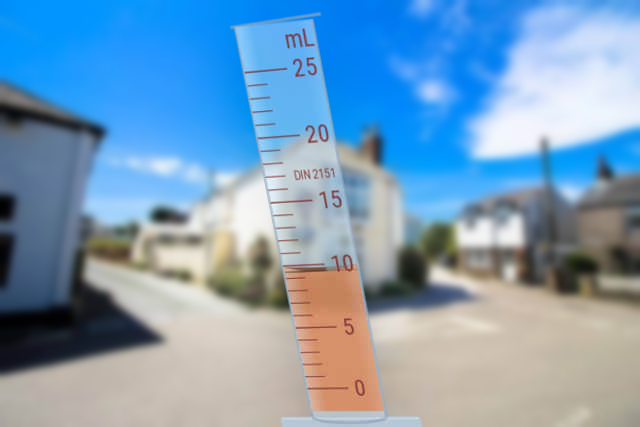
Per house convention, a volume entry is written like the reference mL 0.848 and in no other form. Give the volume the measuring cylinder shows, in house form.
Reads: mL 9.5
